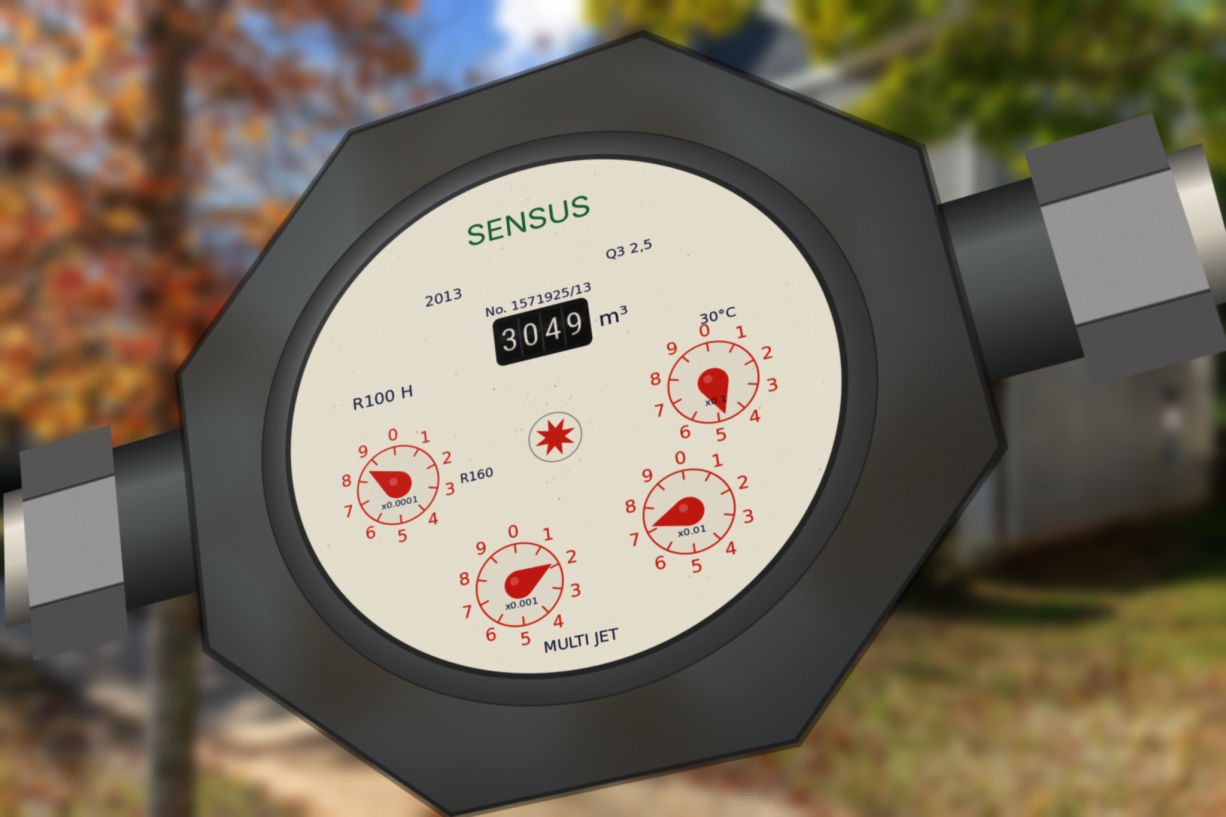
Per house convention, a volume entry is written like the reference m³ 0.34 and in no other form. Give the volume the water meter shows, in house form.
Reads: m³ 3049.4718
